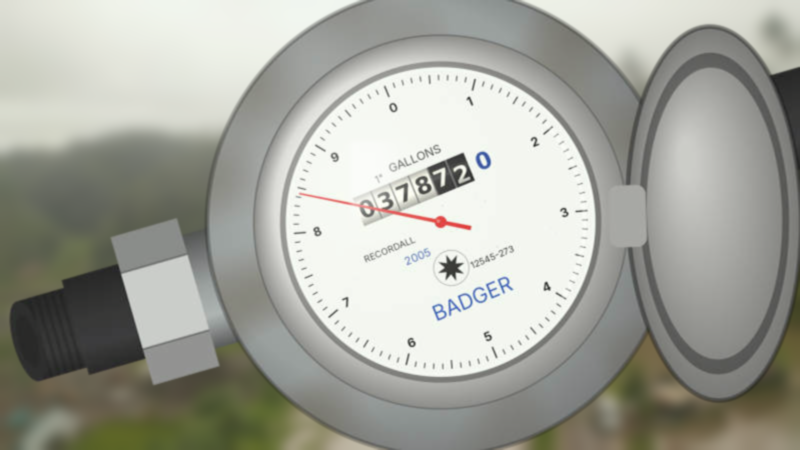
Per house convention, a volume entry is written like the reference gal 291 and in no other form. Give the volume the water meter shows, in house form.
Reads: gal 378718.4
